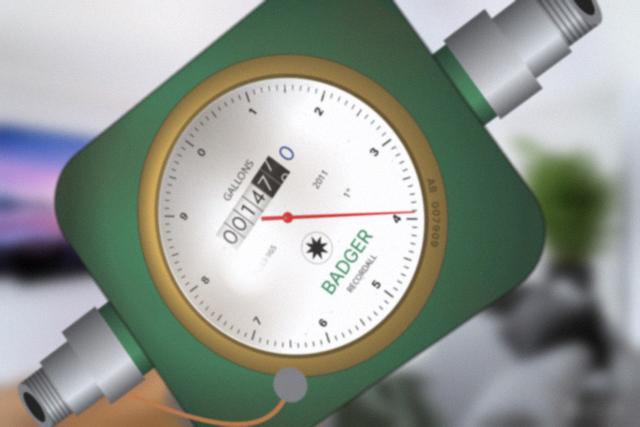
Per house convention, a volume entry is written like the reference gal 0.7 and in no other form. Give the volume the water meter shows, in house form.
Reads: gal 14773.9
